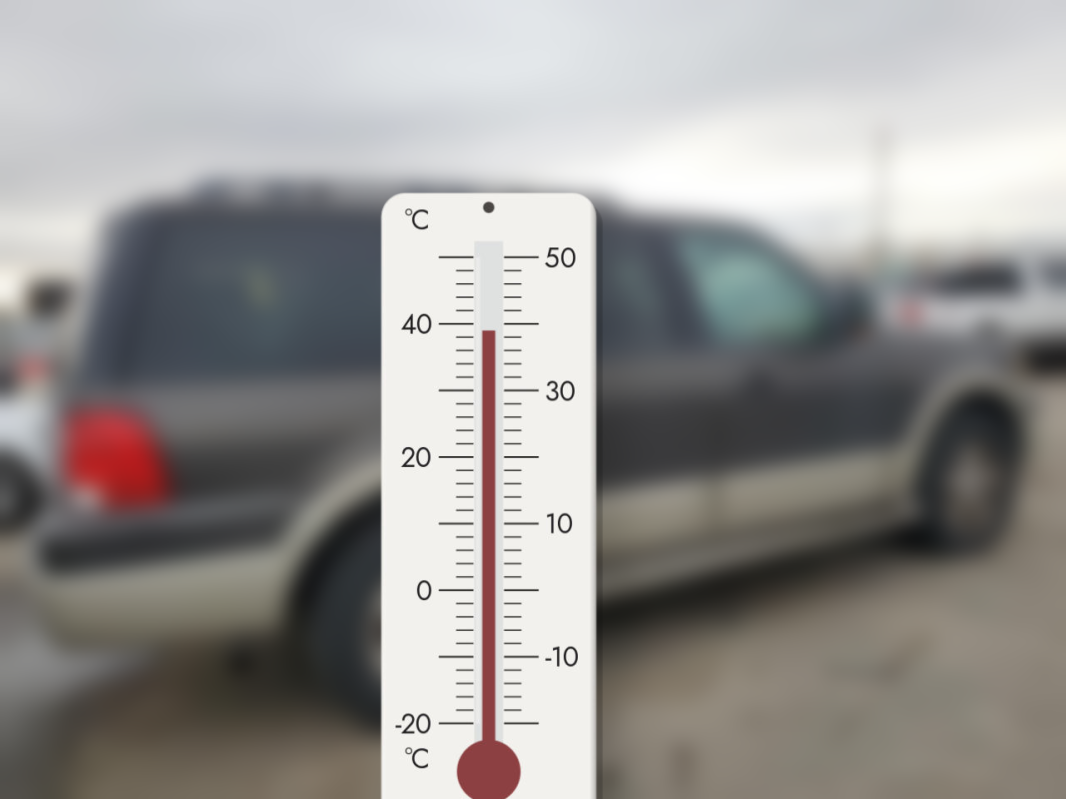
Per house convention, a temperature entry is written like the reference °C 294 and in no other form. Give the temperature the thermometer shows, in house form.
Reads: °C 39
